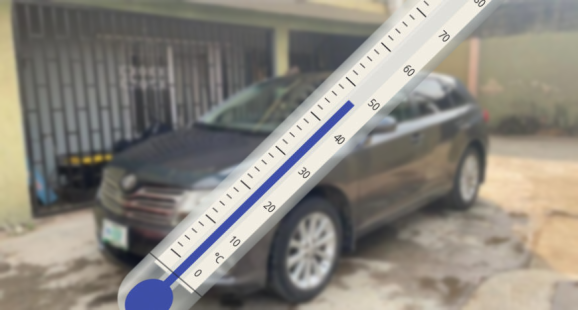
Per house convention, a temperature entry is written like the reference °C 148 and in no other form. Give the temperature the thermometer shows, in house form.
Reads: °C 47
